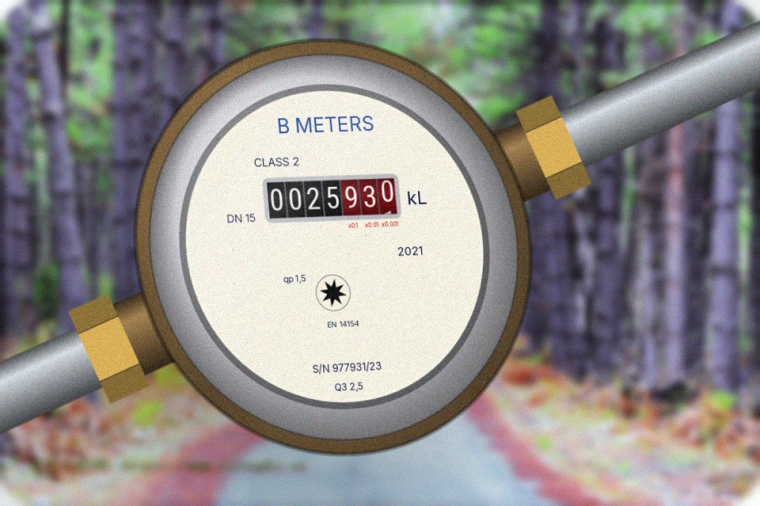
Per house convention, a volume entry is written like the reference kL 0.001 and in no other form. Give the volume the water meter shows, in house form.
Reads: kL 25.930
